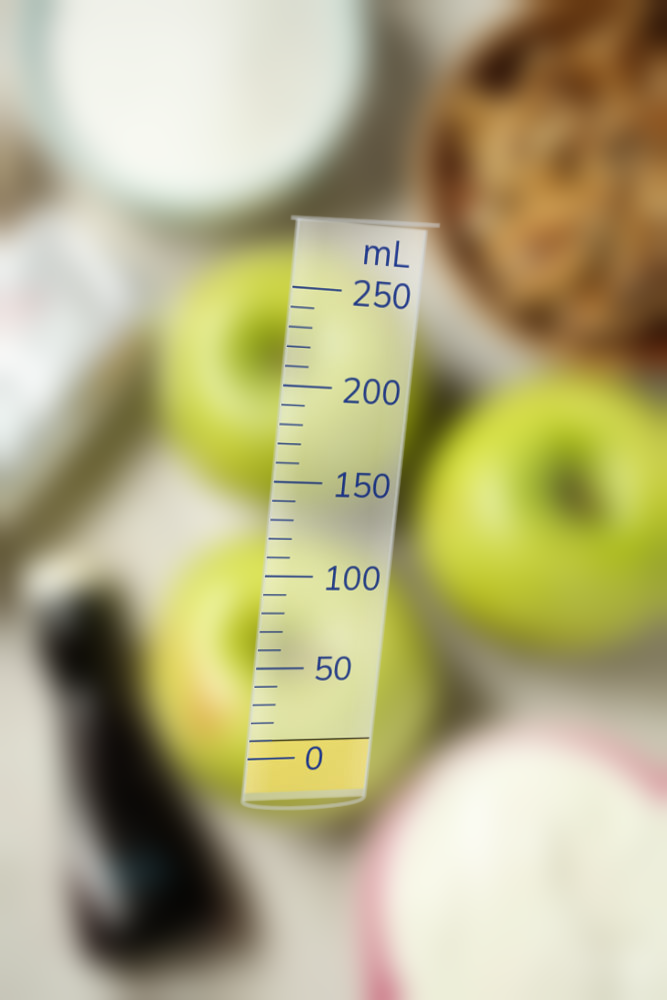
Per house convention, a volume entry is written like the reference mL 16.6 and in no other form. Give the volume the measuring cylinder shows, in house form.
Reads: mL 10
